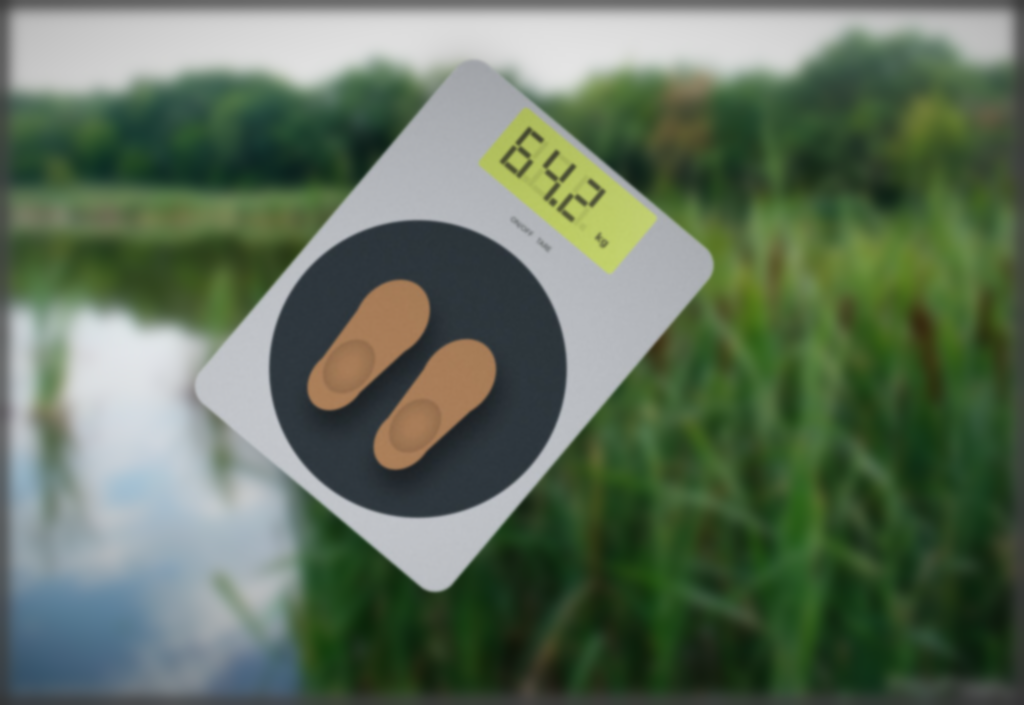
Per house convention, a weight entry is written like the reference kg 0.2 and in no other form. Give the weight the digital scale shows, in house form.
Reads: kg 64.2
